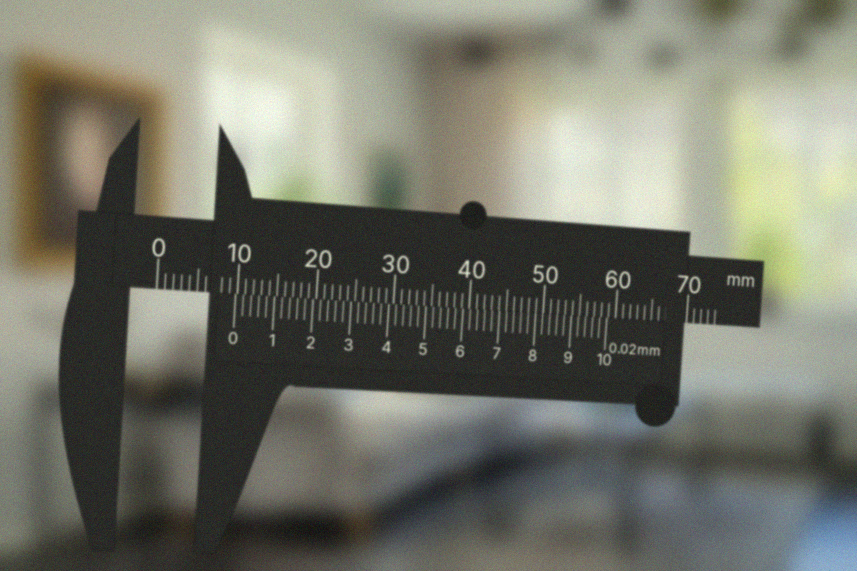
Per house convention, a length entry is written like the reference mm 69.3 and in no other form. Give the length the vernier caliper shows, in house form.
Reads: mm 9.8
